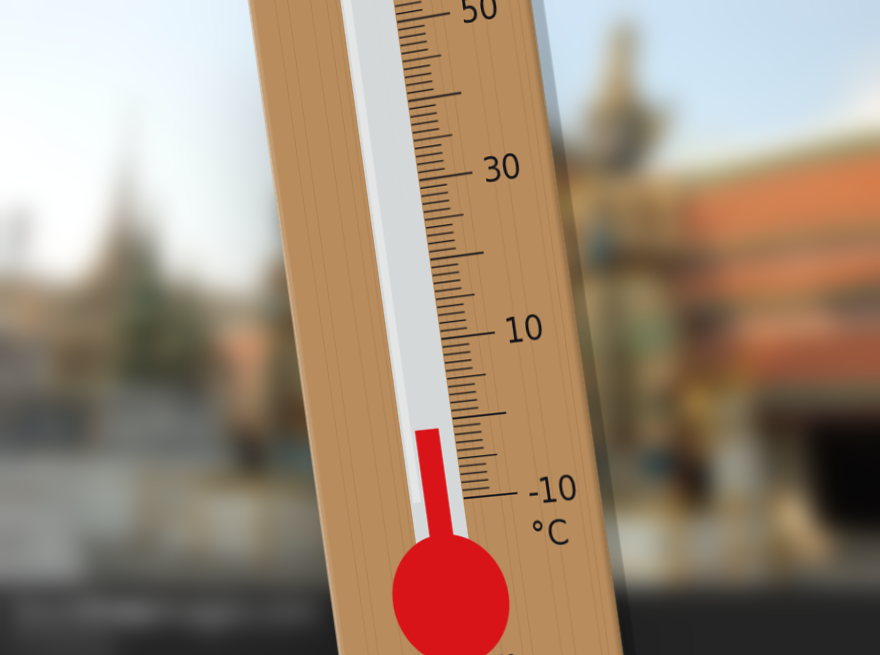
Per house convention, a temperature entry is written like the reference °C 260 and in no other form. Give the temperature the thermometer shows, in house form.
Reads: °C -1
